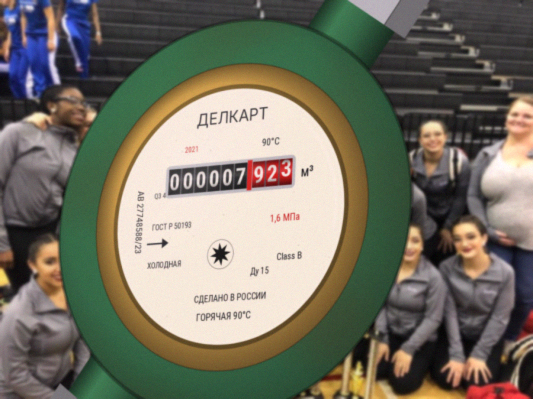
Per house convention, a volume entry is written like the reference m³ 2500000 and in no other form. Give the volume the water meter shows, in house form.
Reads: m³ 7.923
